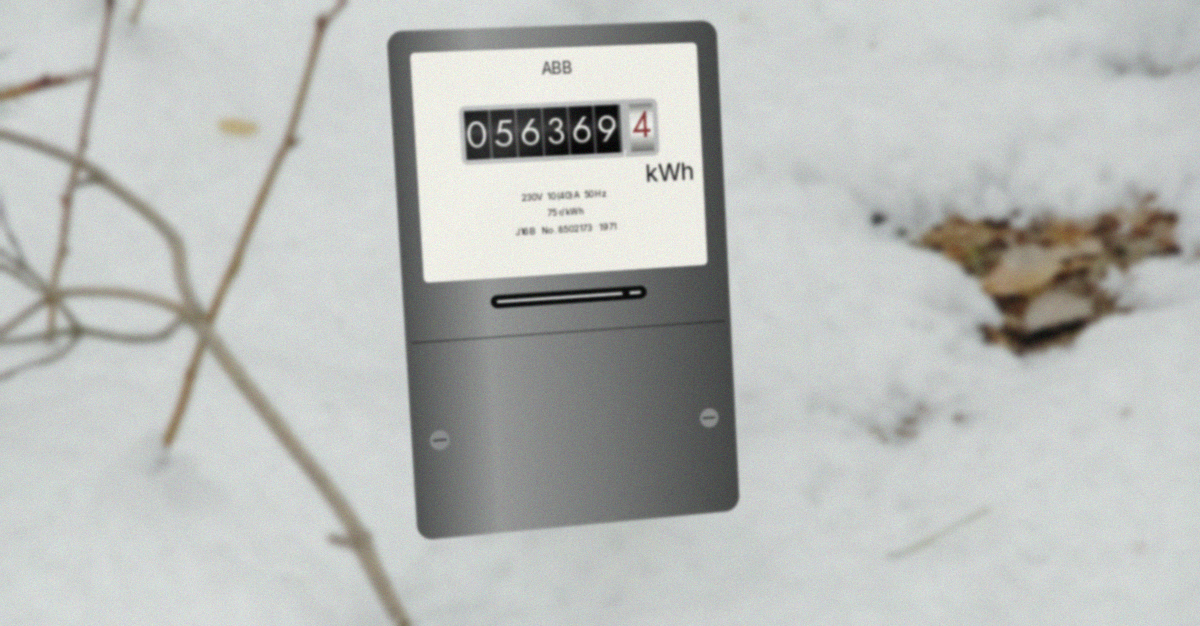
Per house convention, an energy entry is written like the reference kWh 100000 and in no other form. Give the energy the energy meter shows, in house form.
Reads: kWh 56369.4
